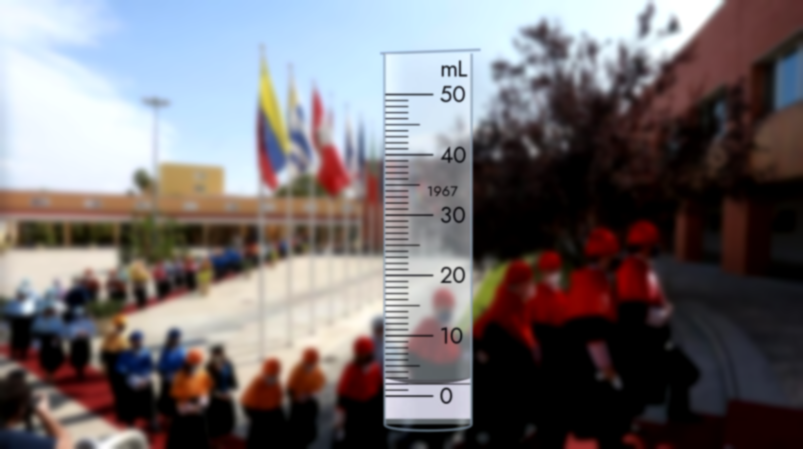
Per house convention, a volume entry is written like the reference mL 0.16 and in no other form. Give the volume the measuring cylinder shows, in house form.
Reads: mL 2
